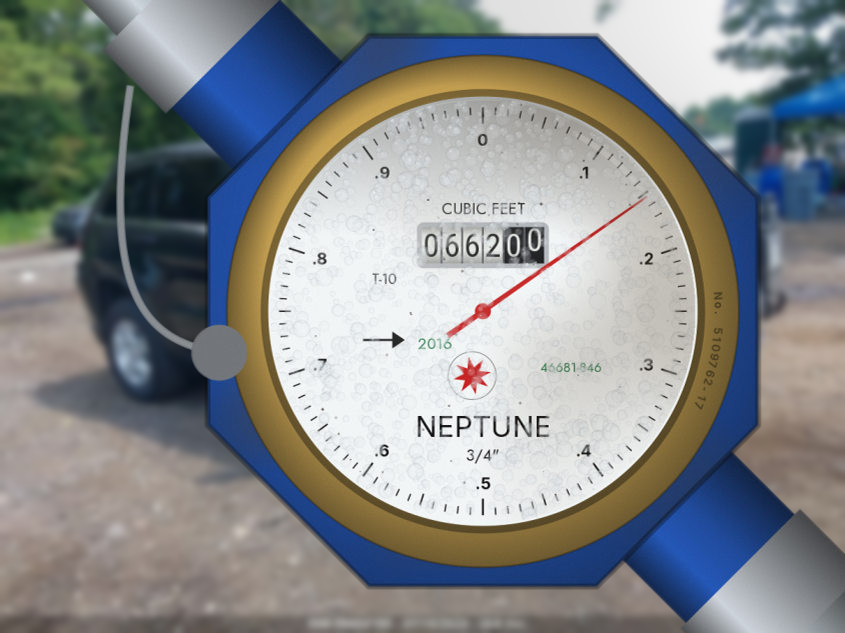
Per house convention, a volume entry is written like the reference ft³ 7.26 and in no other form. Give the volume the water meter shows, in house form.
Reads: ft³ 66200.15
